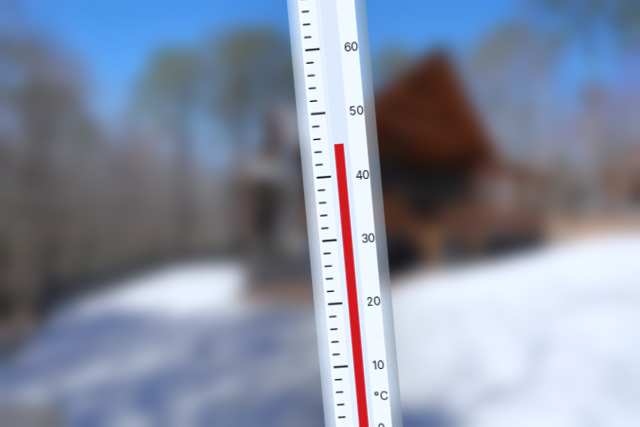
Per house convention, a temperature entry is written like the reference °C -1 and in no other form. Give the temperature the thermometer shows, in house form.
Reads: °C 45
